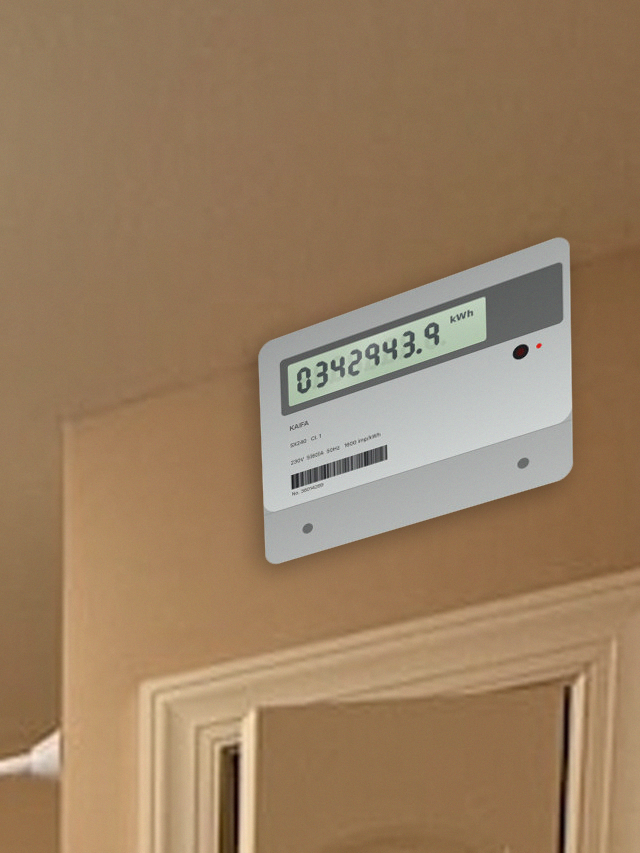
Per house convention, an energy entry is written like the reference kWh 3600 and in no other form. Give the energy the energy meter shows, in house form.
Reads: kWh 342943.9
